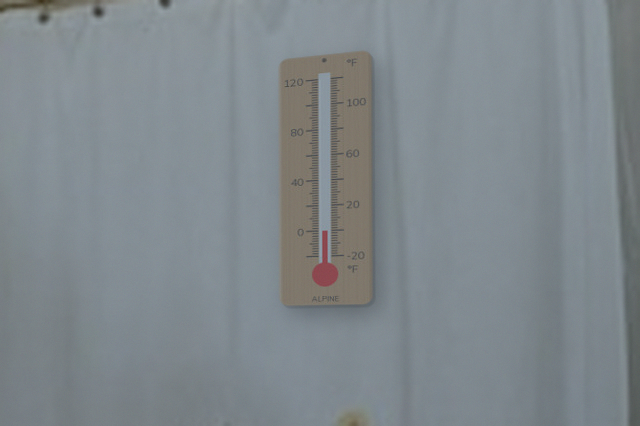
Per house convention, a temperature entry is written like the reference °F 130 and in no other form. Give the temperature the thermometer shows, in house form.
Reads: °F 0
